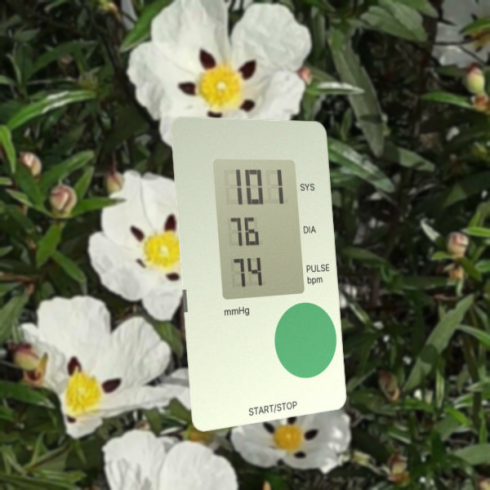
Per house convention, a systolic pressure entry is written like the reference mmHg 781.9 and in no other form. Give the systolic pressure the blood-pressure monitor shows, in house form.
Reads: mmHg 101
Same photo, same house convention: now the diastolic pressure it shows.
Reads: mmHg 76
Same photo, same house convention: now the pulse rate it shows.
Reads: bpm 74
